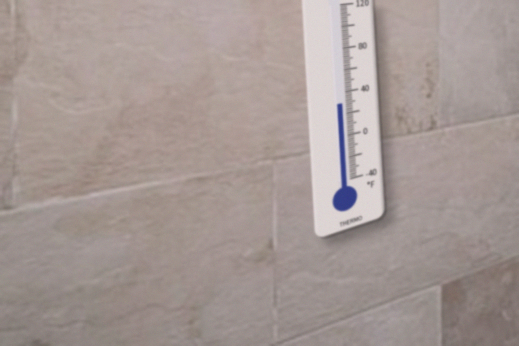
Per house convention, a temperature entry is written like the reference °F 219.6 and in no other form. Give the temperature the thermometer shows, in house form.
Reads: °F 30
